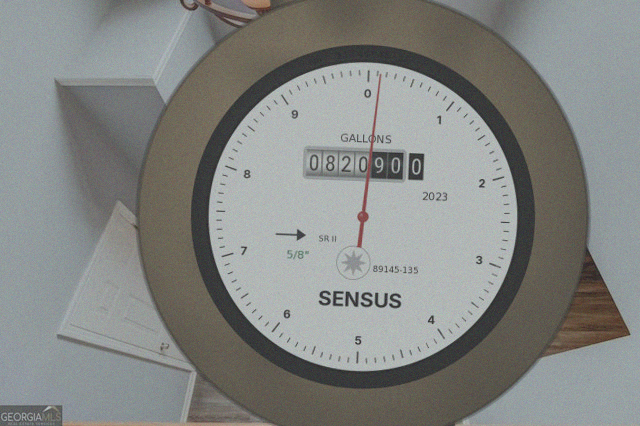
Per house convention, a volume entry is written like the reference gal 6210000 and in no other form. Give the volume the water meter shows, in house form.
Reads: gal 820900.1
